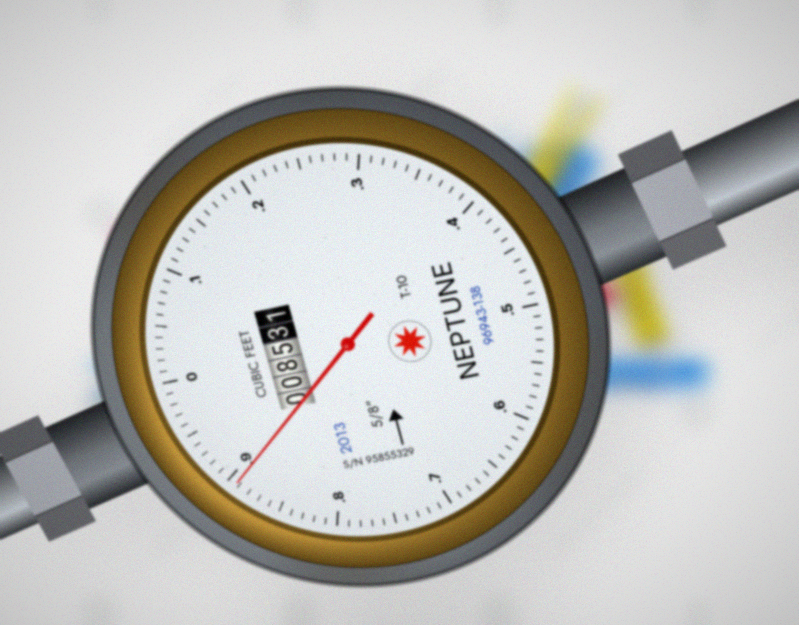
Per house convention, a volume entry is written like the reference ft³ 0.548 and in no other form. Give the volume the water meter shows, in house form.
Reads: ft³ 8530.89
